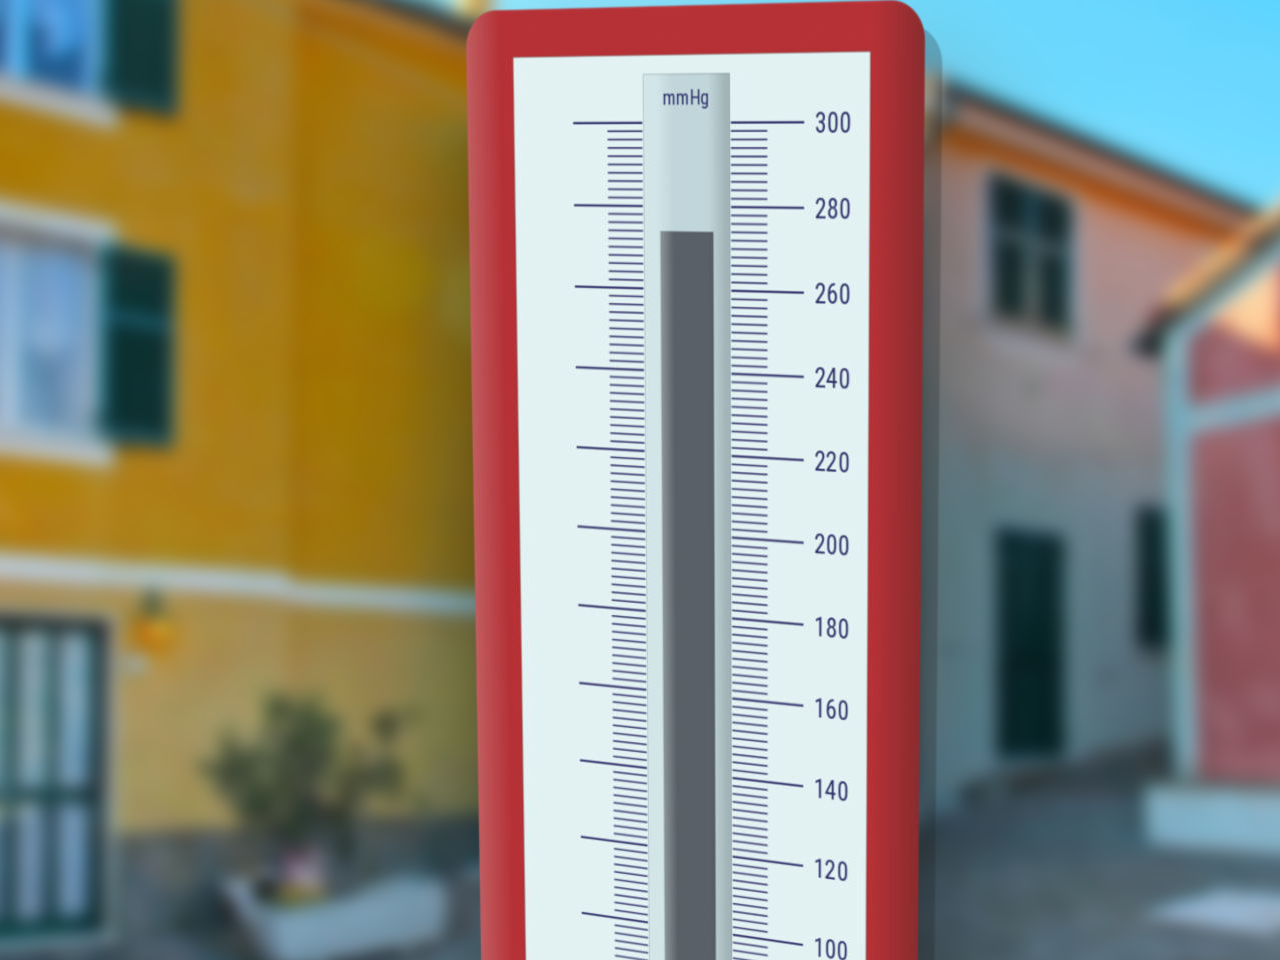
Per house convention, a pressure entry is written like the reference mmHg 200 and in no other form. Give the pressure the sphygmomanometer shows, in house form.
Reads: mmHg 274
